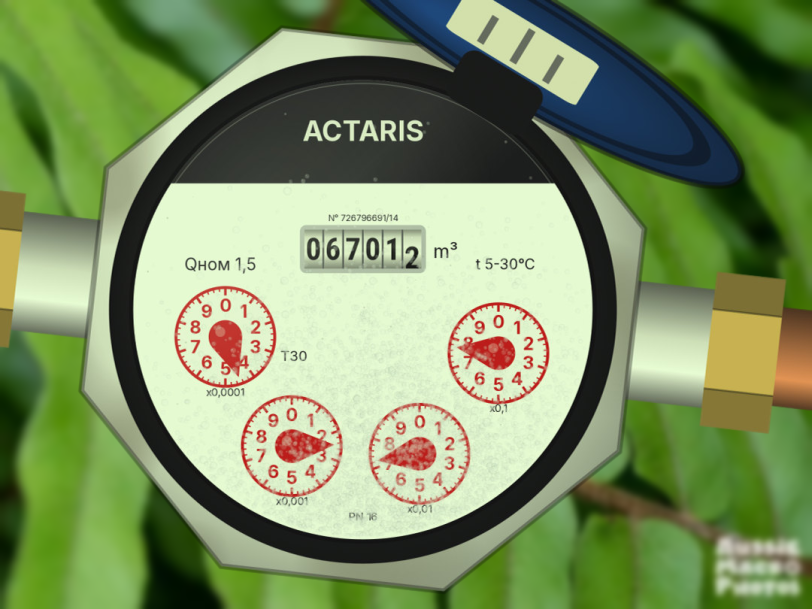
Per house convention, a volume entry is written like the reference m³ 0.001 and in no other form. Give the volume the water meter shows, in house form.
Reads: m³ 67011.7724
